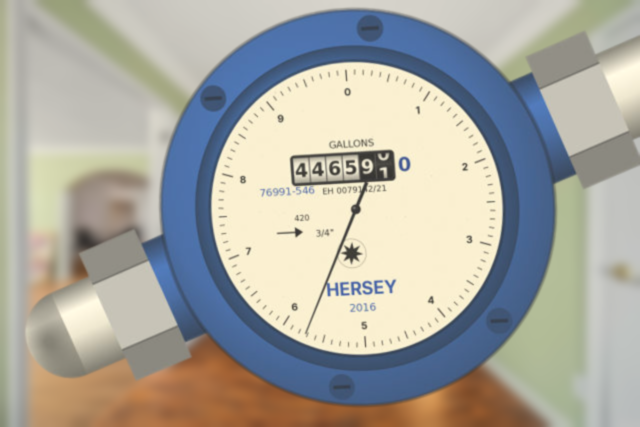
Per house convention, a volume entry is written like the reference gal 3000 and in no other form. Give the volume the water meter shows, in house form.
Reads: gal 4465905.7
